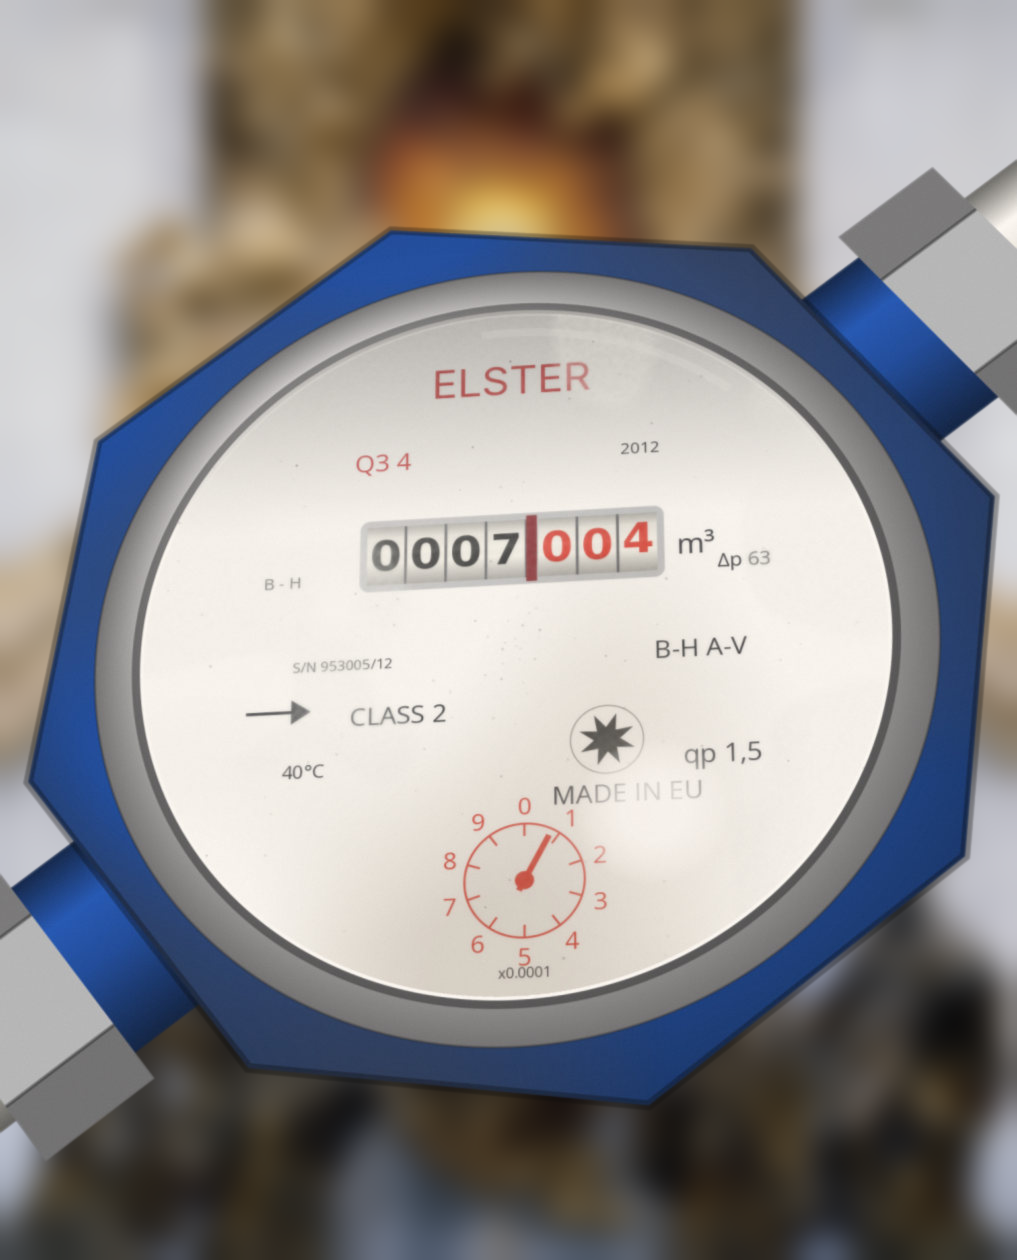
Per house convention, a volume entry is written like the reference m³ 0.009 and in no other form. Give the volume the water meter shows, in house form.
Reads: m³ 7.0040
